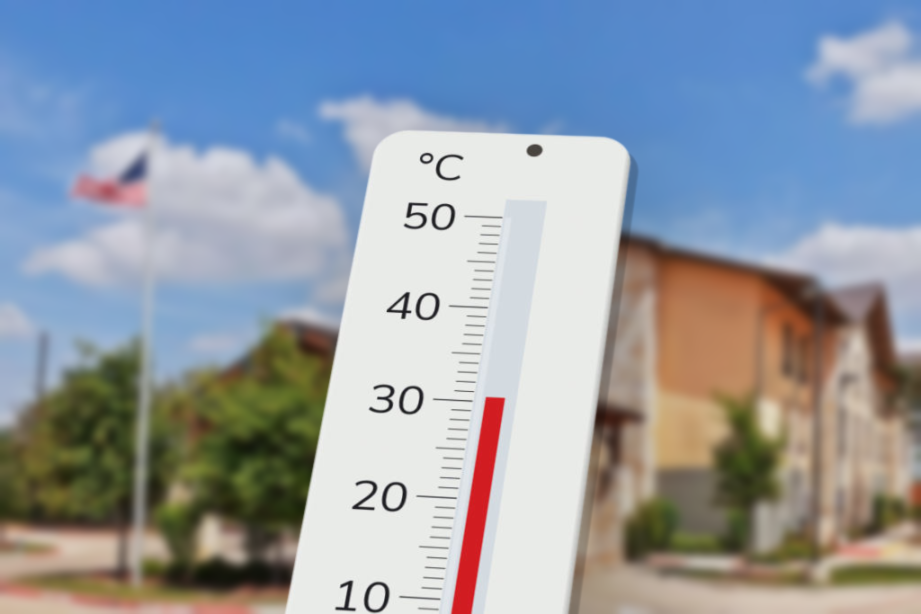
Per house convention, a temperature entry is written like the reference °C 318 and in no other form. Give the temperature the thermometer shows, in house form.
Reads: °C 30.5
